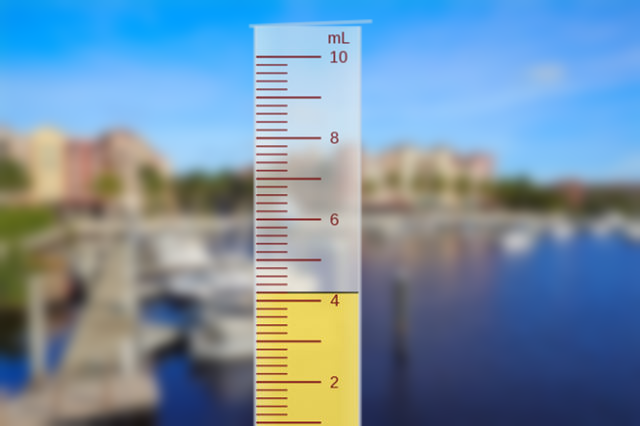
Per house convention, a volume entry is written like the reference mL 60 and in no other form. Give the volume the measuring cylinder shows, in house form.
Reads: mL 4.2
